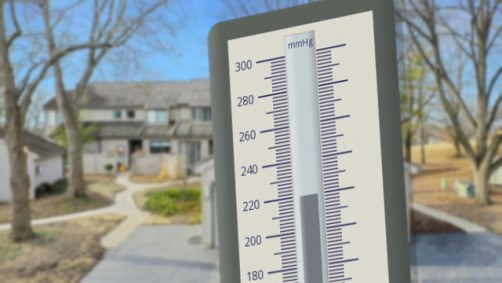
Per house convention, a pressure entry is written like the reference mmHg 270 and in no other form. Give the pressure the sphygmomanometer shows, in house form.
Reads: mmHg 220
